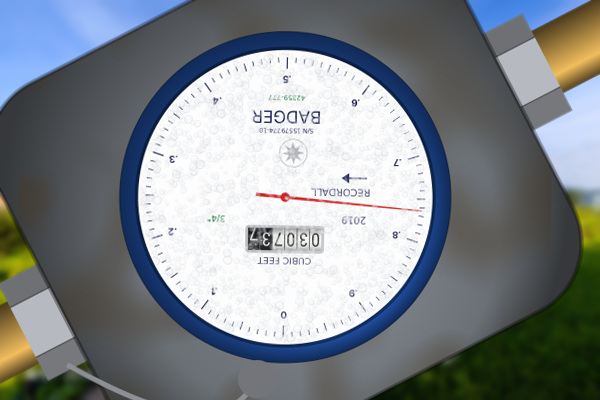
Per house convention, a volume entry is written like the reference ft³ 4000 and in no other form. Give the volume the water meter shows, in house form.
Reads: ft³ 30736.76
